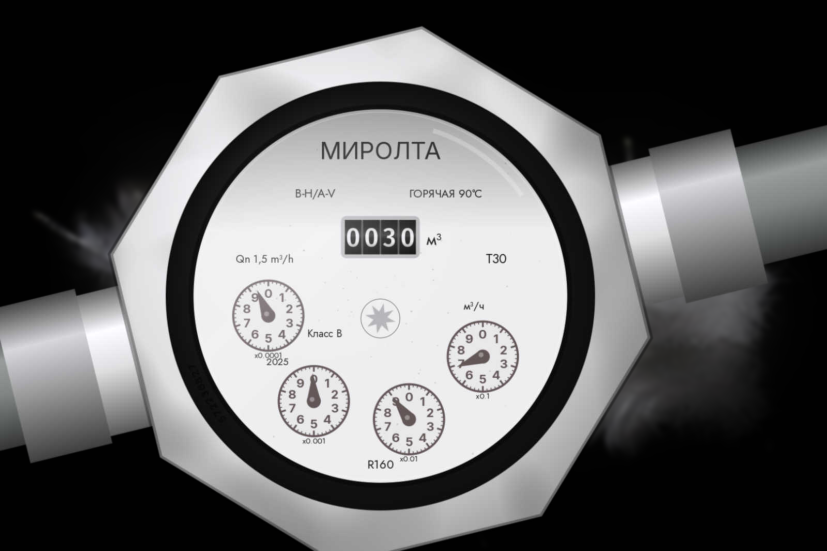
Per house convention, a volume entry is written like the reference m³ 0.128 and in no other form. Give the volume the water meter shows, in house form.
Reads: m³ 30.6899
